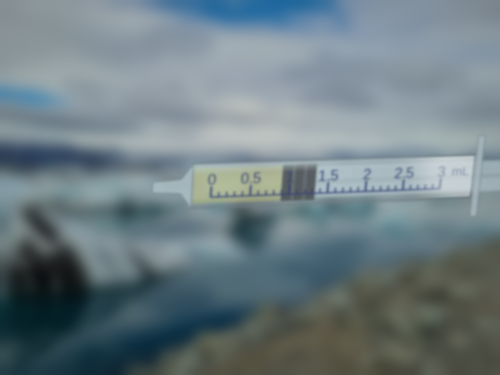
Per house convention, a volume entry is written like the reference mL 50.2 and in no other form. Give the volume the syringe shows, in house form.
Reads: mL 0.9
